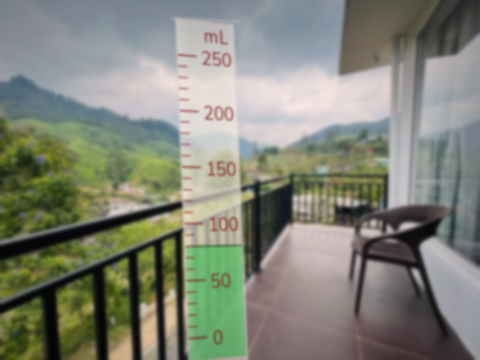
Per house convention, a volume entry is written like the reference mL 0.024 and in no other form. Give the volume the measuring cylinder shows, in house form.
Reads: mL 80
